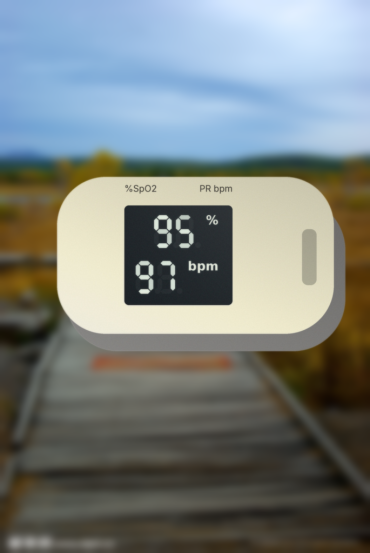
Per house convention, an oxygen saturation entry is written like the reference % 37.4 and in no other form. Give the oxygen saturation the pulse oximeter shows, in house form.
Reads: % 95
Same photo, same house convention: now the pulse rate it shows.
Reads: bpm 97
